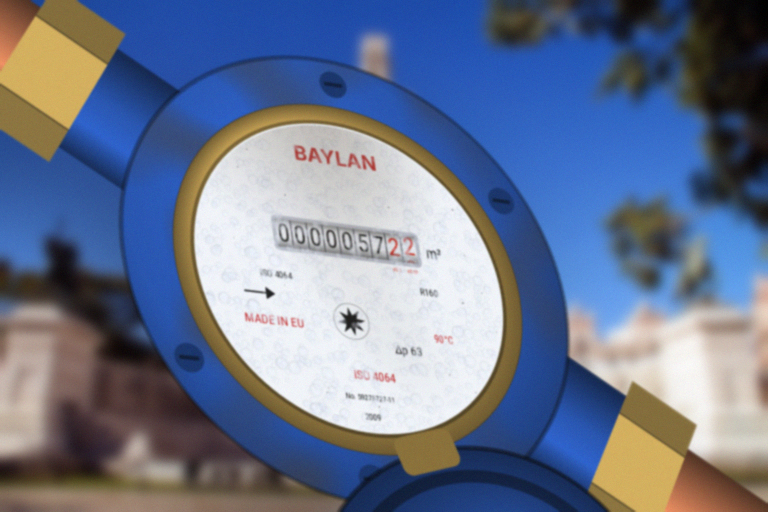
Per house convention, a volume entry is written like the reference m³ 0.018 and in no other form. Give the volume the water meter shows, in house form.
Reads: m³ 57.22
